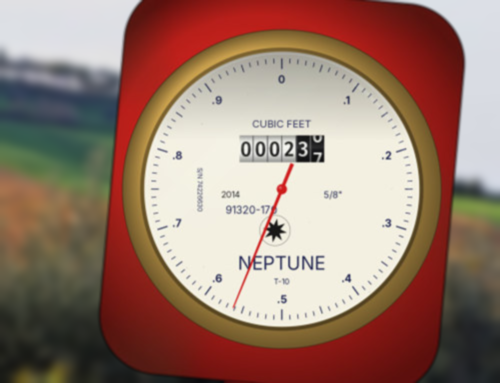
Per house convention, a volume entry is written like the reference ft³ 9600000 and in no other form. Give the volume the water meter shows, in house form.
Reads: ft³ 236.56
